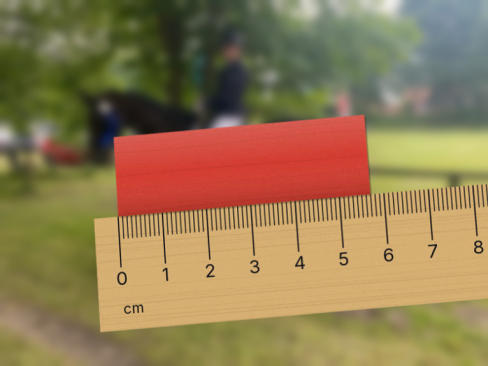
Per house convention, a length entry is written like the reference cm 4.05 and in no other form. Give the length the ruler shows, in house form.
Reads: cm 5.7
